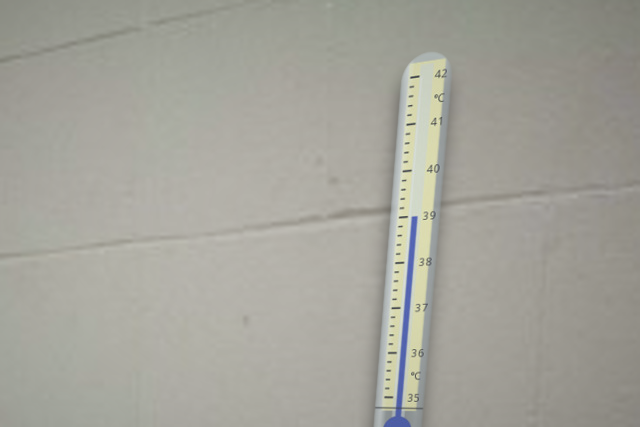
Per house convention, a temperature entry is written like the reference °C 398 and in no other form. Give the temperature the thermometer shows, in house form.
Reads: °C 39
